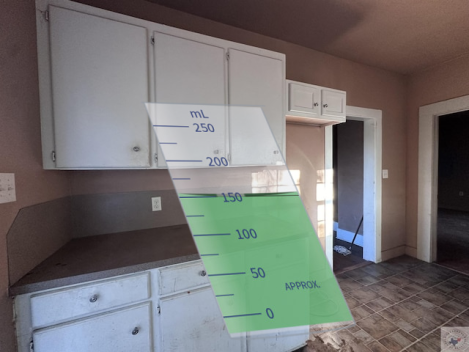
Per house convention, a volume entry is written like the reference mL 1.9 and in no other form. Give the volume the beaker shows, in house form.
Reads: mL 150
